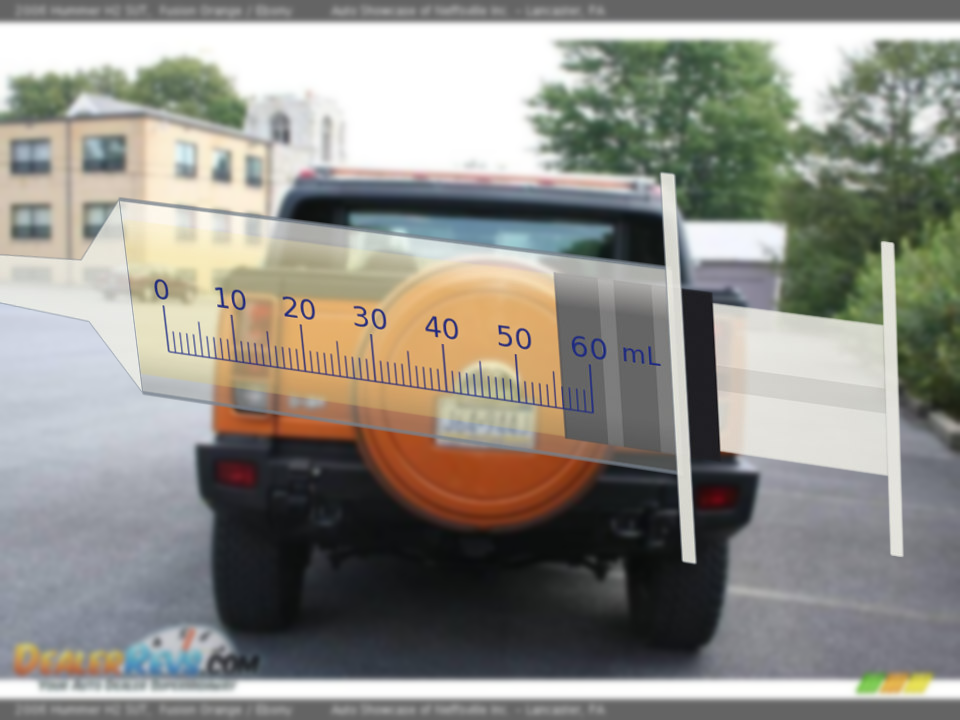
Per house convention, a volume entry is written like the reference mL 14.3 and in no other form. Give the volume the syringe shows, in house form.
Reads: mL 56
